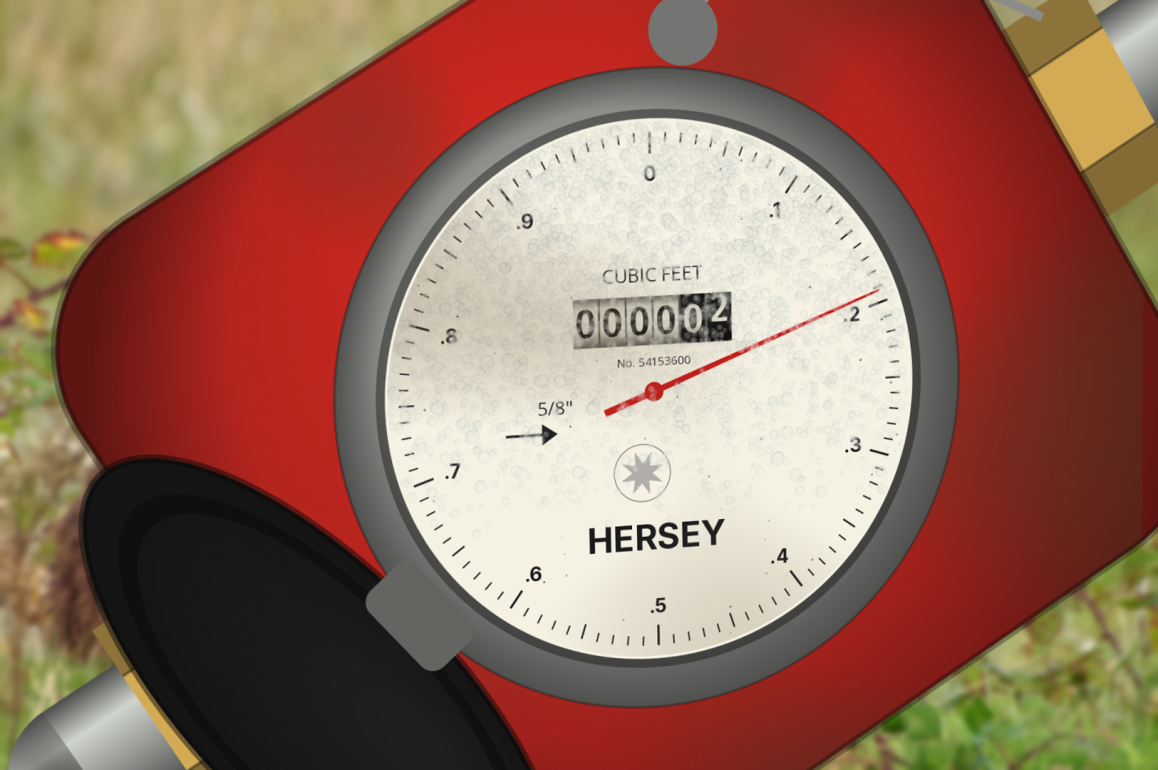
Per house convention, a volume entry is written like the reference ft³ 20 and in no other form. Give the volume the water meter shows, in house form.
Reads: ft³ 2.19
